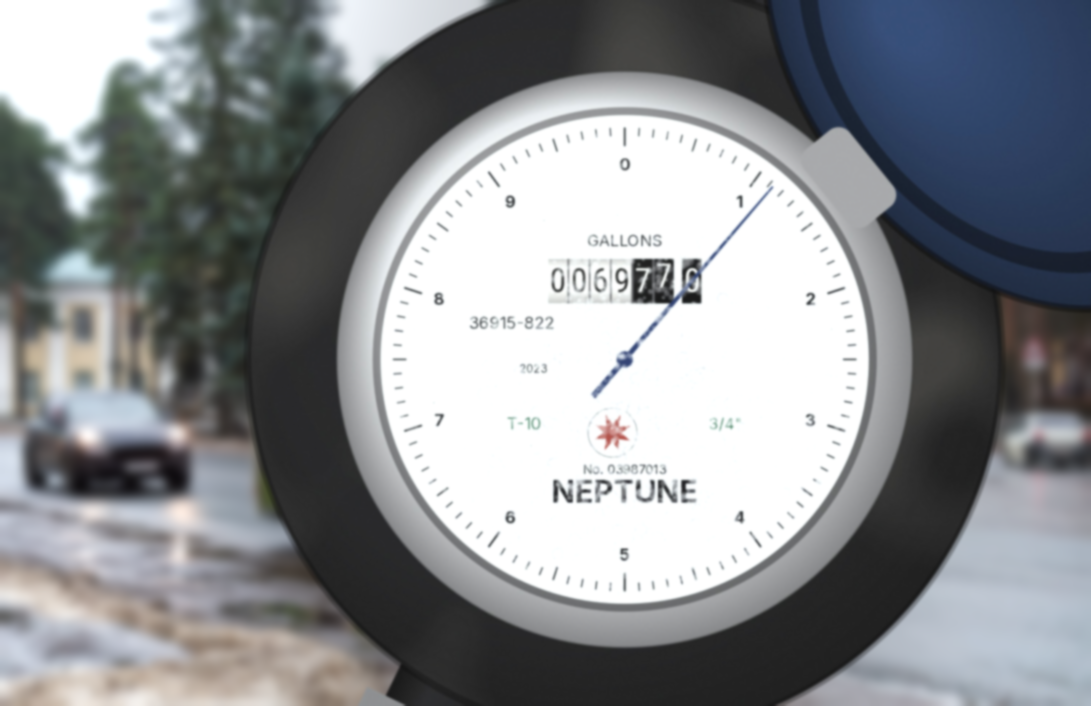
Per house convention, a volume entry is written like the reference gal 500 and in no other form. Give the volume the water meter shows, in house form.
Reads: gal 69771.1
